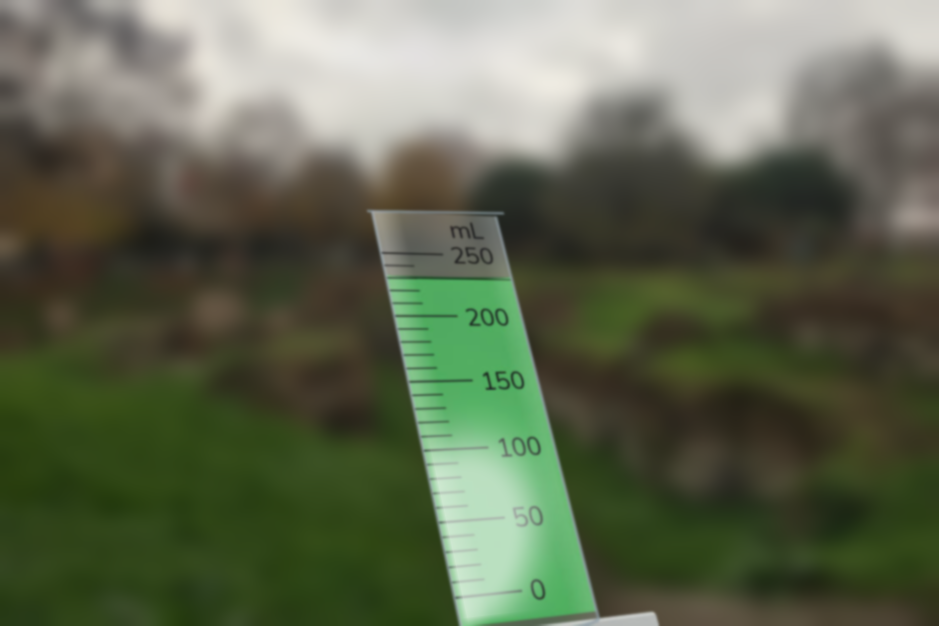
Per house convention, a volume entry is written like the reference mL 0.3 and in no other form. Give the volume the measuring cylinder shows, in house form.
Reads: mL 230
